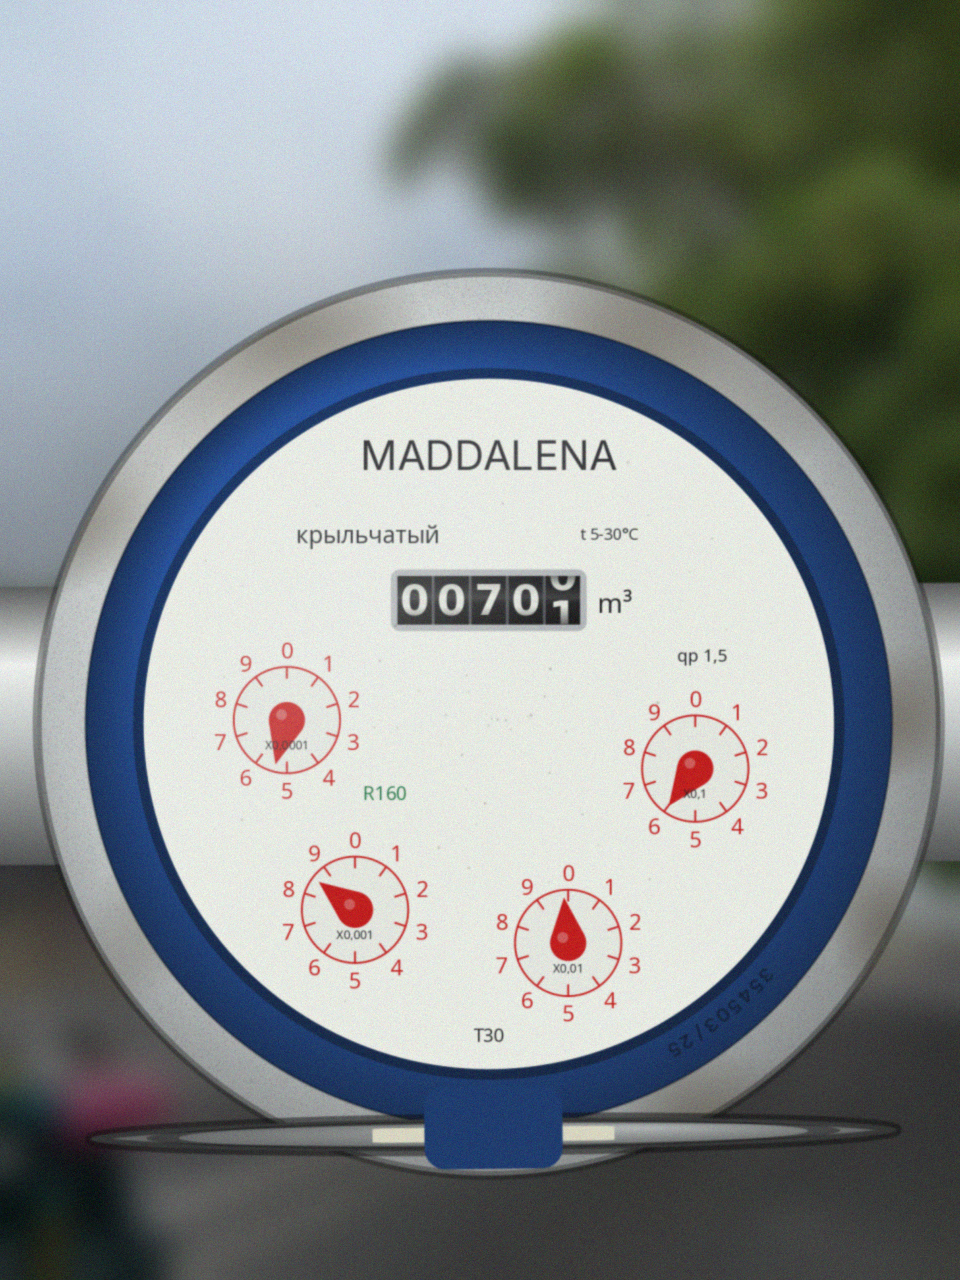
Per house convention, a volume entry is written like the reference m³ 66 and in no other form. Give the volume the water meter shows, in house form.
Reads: m³ 700.5985
